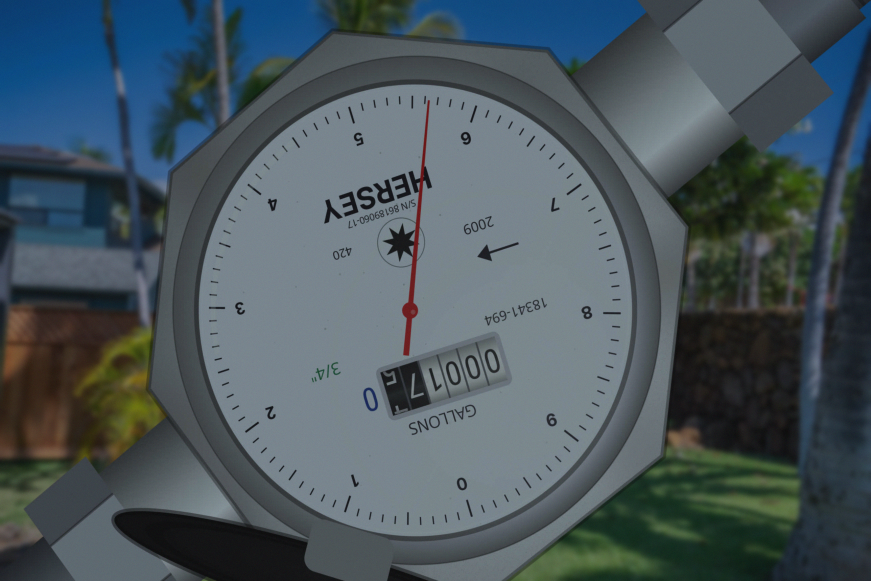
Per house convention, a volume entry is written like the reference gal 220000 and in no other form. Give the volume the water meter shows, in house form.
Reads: gal 1745.6
